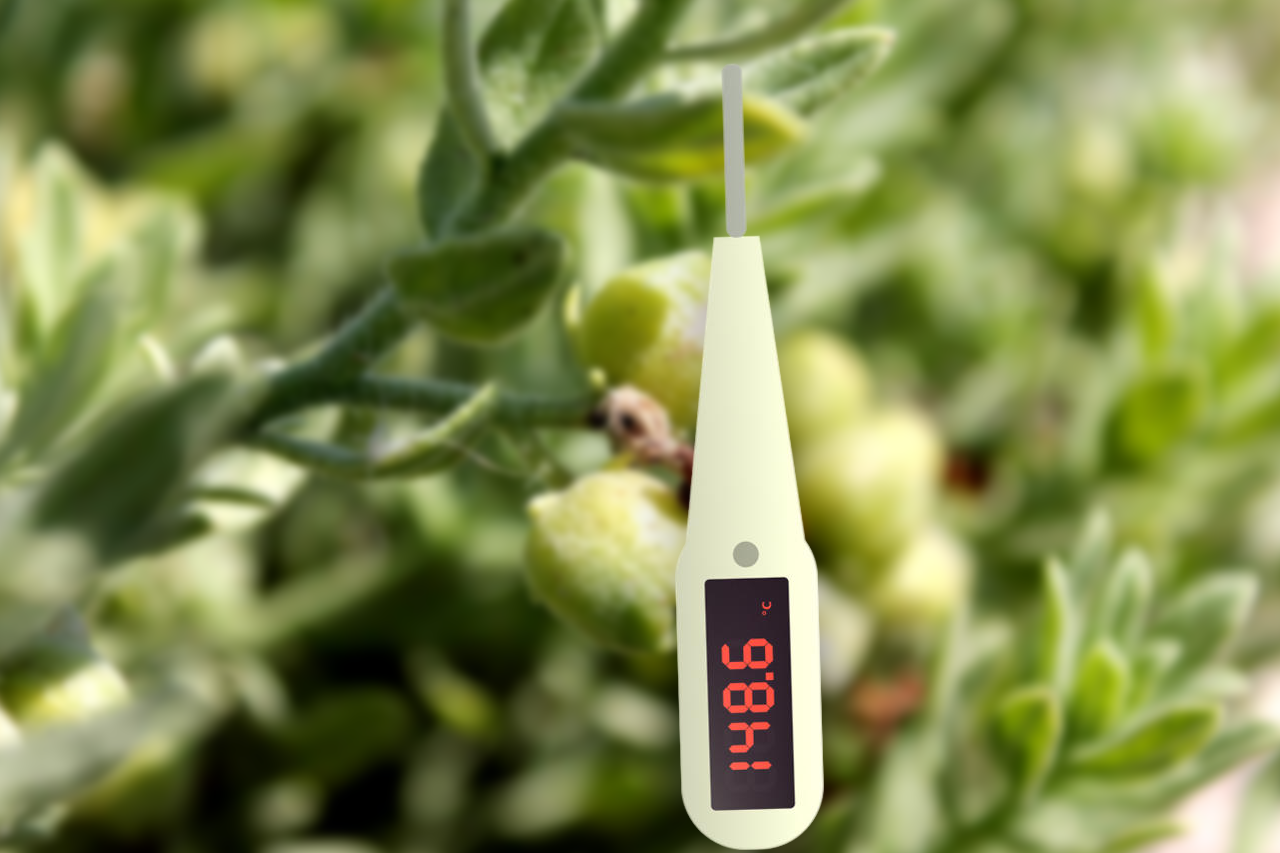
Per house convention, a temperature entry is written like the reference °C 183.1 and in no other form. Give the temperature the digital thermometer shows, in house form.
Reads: °C 148.6
